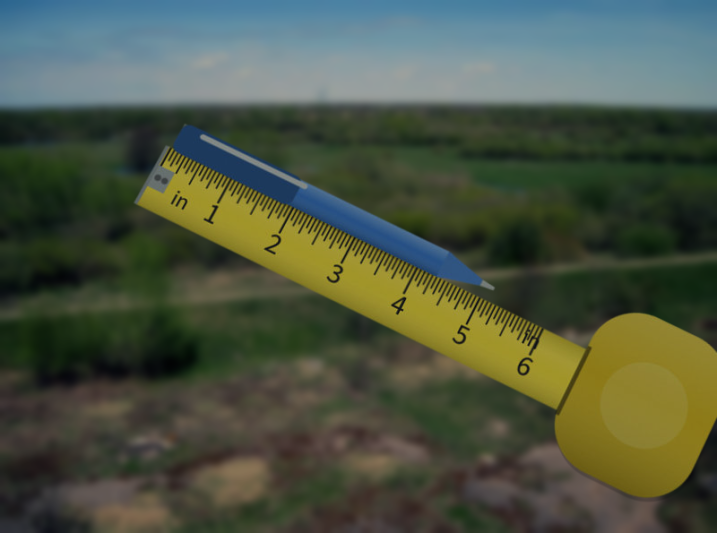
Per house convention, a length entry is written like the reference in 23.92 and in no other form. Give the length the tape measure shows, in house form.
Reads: in 5.125
